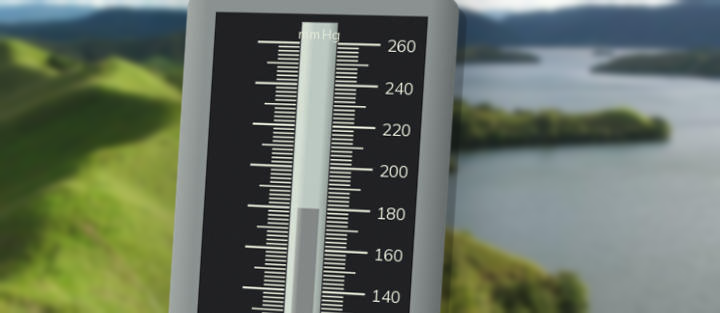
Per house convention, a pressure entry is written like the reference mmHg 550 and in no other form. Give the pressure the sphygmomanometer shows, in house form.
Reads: mmHg 180
